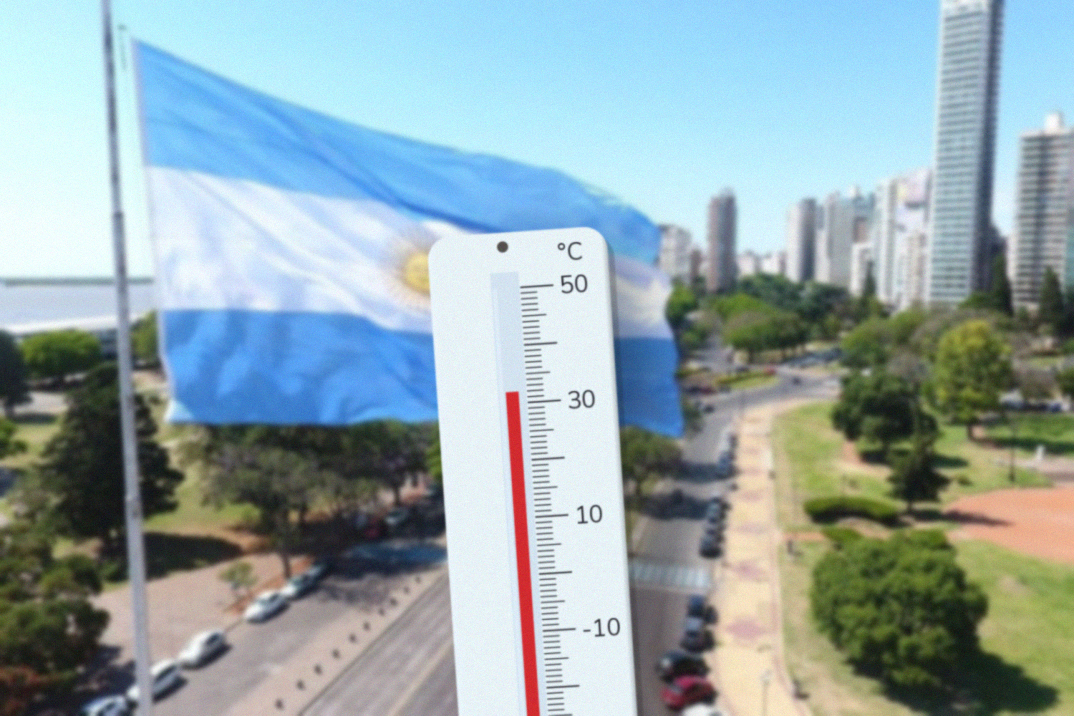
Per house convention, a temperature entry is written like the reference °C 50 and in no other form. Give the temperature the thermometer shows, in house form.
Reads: °C 32
